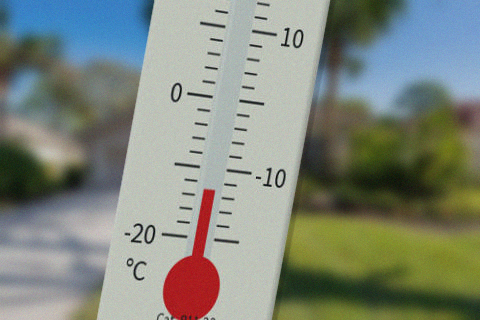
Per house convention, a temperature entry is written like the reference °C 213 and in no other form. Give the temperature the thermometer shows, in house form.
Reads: °C -13
